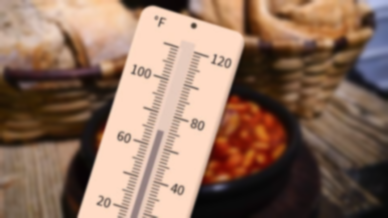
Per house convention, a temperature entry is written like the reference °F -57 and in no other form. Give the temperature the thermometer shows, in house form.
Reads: °F 70
